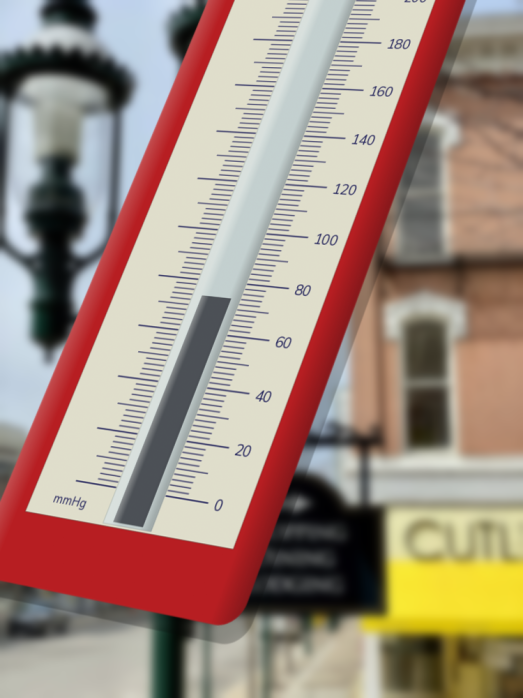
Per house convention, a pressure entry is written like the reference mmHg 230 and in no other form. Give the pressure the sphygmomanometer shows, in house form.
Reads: mmHg 74
